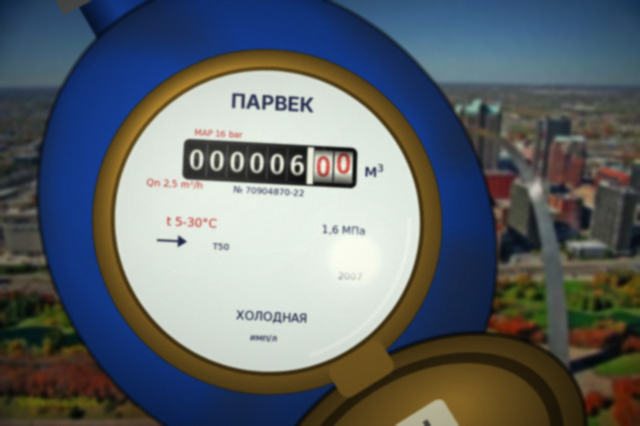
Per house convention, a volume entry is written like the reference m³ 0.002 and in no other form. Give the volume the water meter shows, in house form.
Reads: m³ 6.00
